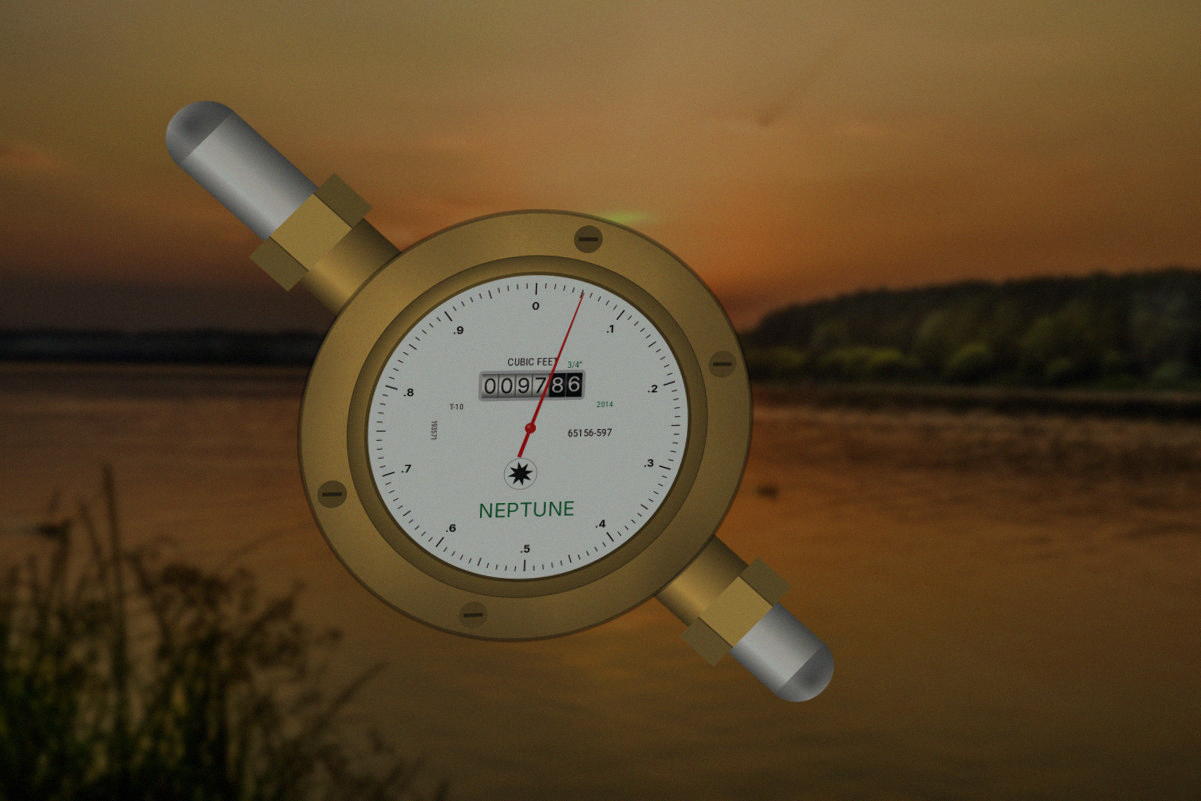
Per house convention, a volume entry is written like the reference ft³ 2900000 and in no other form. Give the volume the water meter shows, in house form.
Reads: ft³ 9786.05
